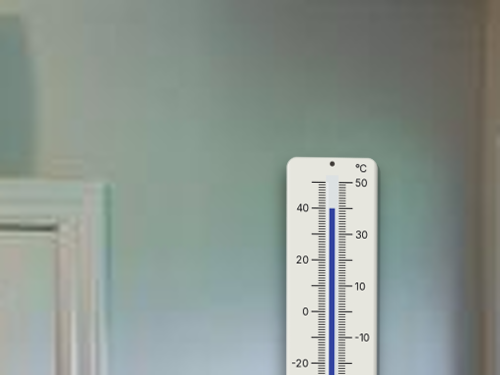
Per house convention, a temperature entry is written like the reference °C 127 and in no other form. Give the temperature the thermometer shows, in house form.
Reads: °C 40
